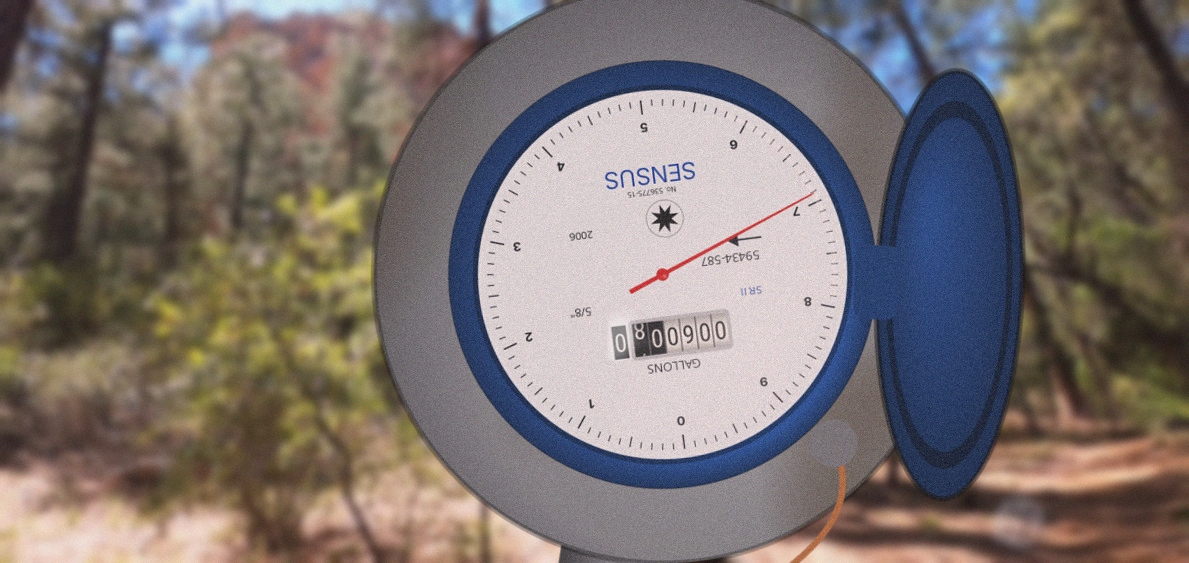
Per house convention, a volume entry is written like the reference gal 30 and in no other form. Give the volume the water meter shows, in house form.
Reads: gal 60076.9
